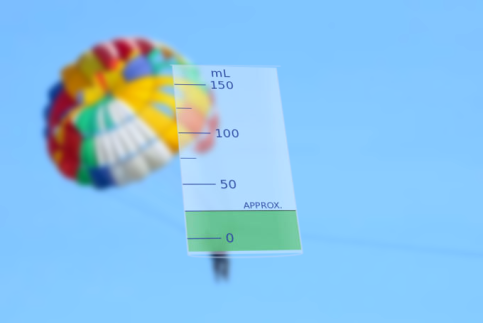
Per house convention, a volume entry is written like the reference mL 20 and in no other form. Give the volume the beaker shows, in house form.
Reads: mL 25
